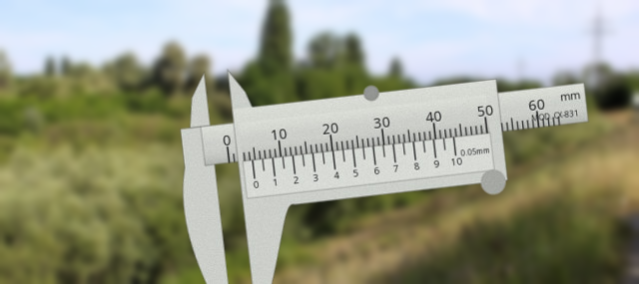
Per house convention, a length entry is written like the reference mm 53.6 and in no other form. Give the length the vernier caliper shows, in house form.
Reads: mm 4.5
